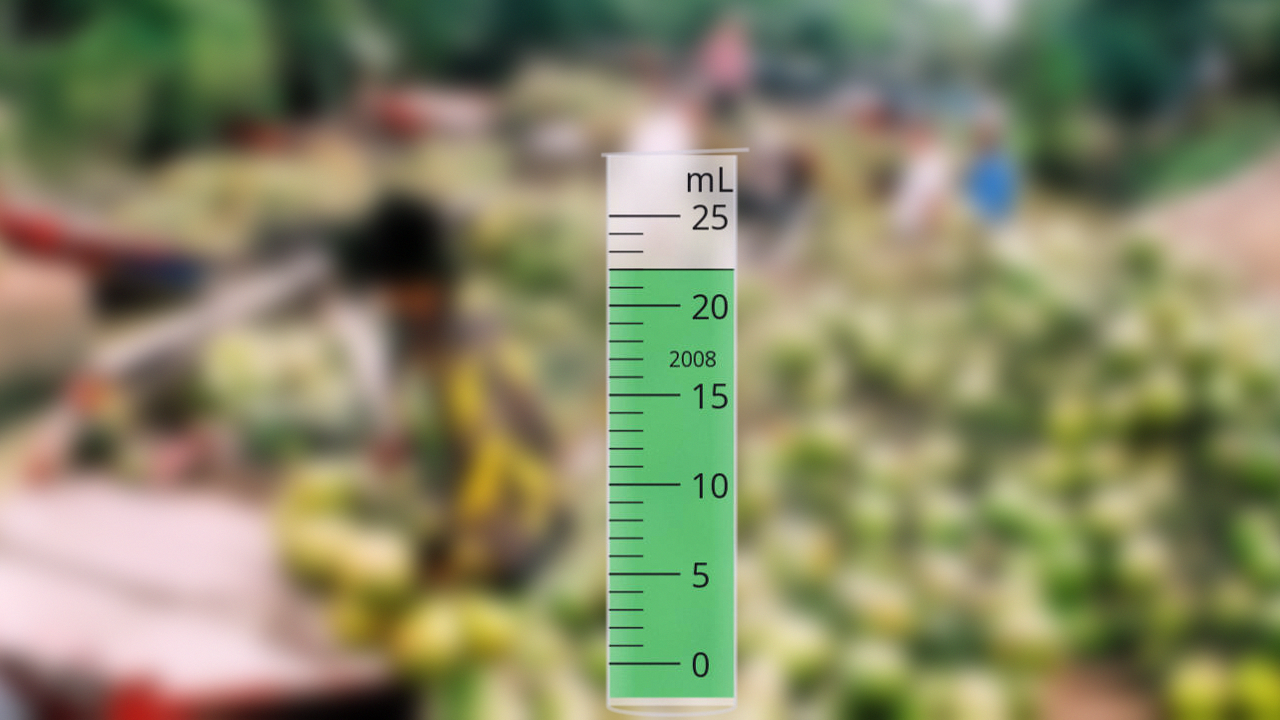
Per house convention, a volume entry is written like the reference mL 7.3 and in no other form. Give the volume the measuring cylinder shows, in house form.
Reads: mL 22
